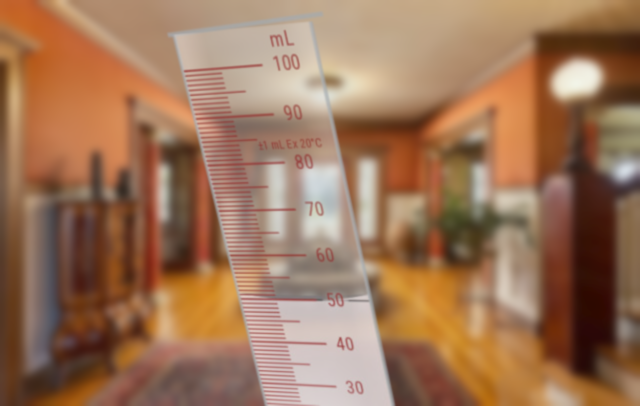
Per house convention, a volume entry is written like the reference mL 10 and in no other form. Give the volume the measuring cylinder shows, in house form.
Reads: mL 50
